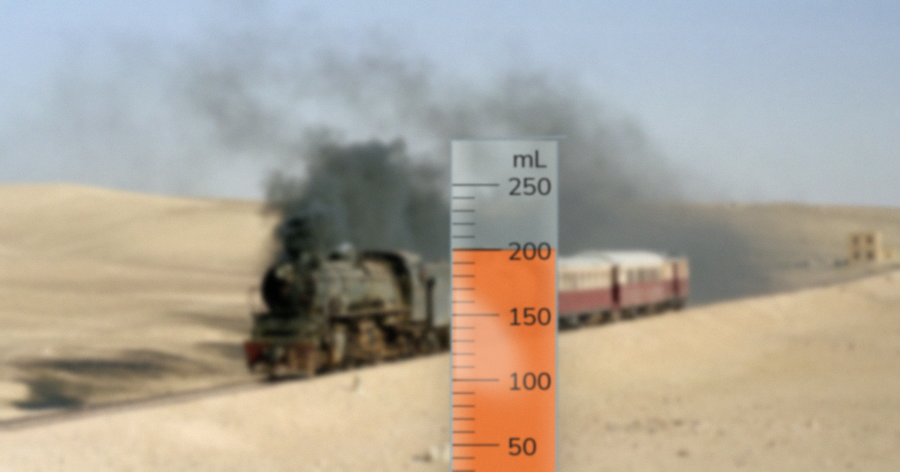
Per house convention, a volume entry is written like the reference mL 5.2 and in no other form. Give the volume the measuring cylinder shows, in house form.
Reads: mL 200
